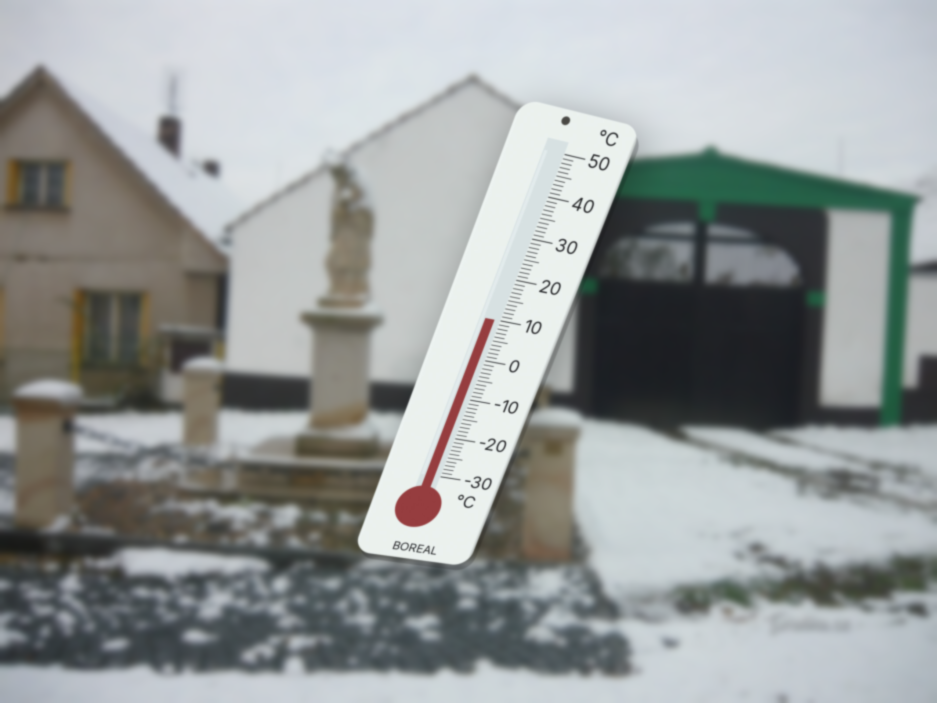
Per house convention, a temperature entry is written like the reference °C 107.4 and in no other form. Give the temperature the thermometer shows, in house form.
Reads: °C 10
